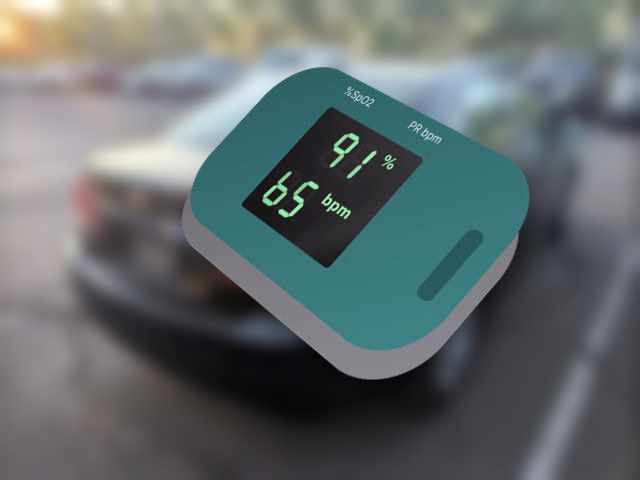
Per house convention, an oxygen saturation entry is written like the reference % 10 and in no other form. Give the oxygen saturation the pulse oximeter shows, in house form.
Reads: % 91
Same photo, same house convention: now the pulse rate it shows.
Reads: bpm 65
